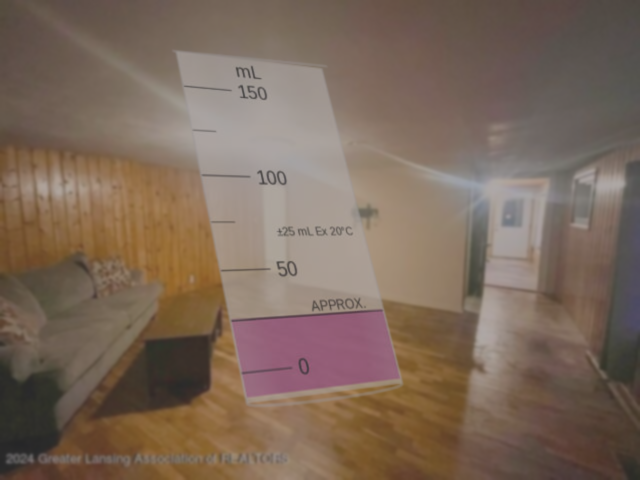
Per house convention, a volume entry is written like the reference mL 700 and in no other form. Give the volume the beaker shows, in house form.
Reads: mL 25
